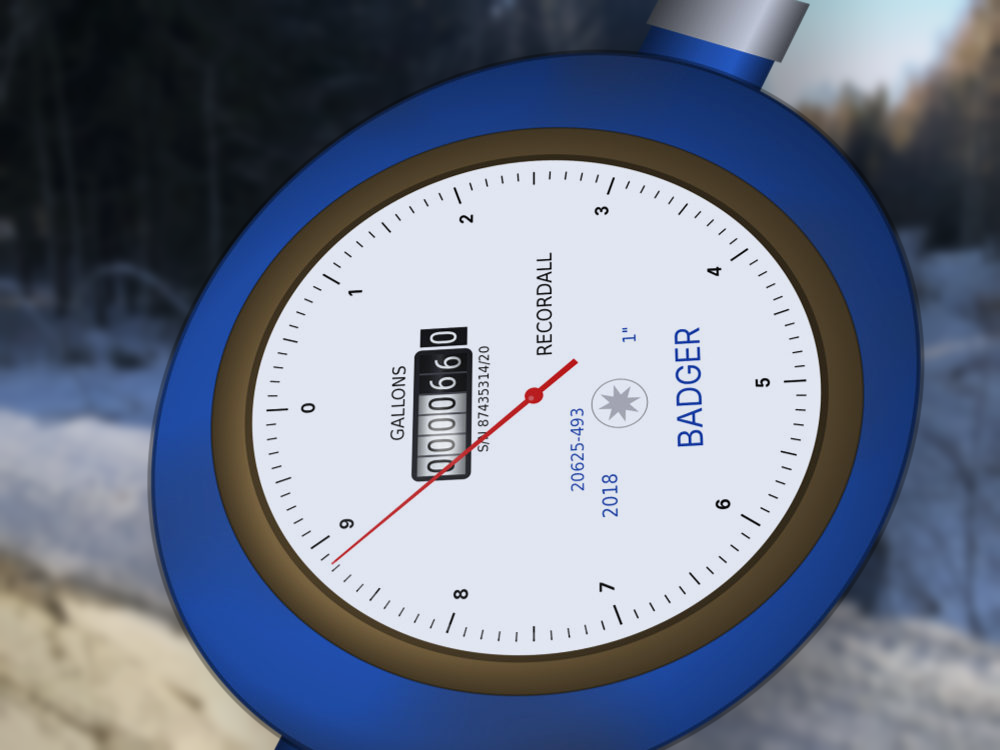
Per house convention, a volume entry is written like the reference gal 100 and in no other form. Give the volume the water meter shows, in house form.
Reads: gal 658.8
